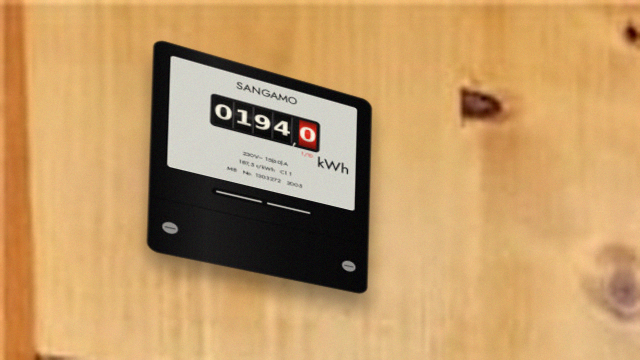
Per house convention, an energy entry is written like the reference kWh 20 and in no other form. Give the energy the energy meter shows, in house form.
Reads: kWh 194.0
